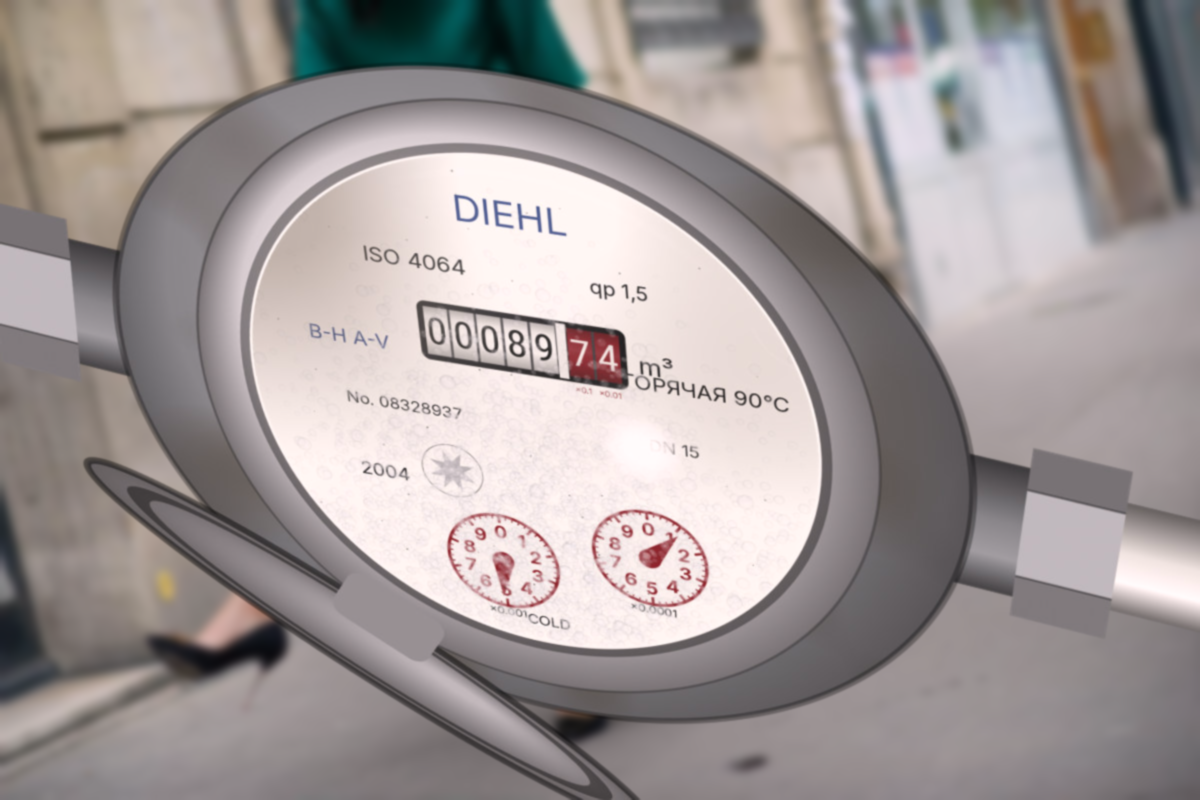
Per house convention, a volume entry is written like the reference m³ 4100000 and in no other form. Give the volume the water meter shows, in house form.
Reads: m³ 89.7451
